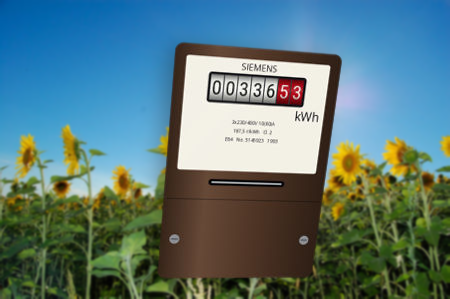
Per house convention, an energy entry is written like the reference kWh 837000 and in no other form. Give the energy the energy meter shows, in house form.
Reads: kWh 336.53
